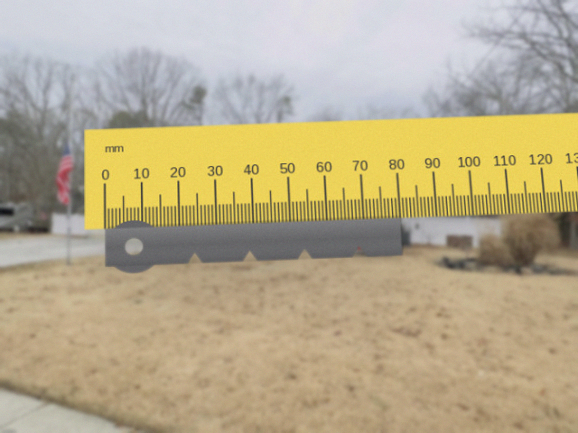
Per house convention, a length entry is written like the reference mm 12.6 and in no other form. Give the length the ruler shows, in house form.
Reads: mm 80
